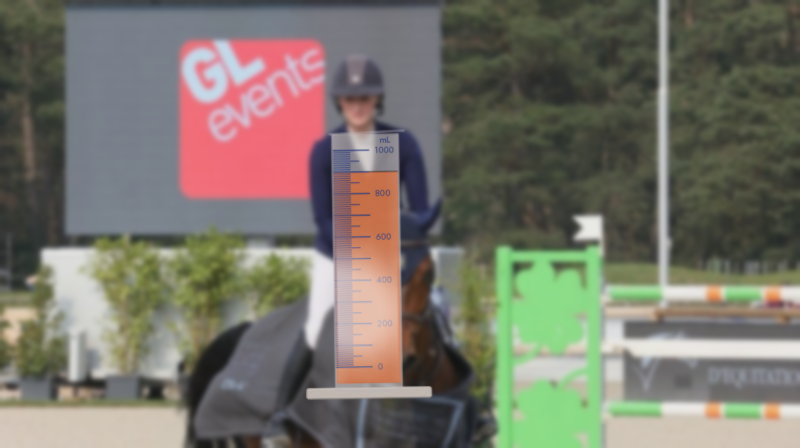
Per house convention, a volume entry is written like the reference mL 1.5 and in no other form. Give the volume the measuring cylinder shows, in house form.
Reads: mL 900
